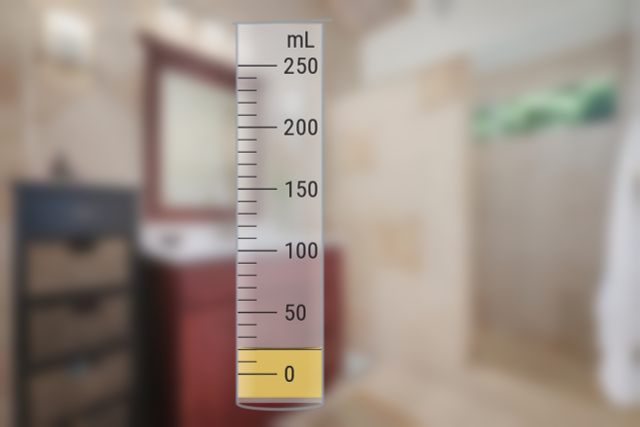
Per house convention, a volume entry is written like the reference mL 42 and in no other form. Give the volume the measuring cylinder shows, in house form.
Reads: mL 20
